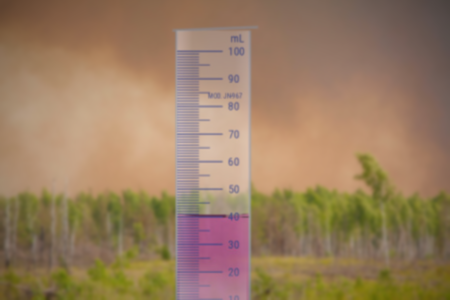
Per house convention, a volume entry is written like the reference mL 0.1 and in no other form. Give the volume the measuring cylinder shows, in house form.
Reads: mL 40
